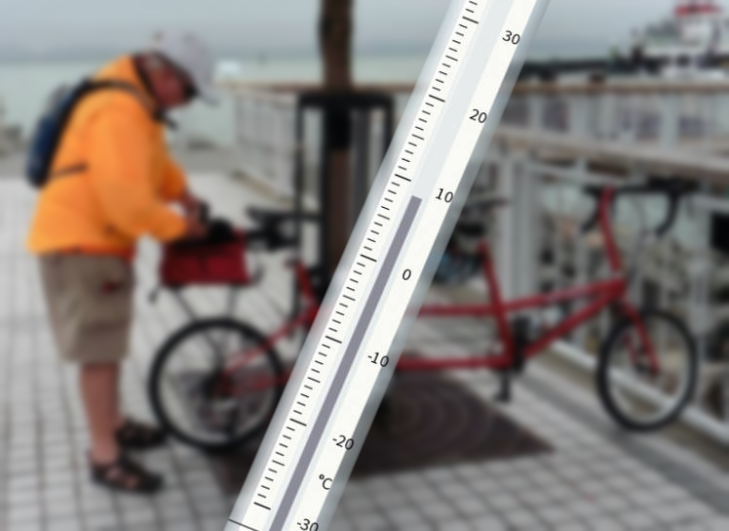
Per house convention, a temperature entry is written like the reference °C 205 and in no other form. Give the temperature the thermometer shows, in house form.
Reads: °C 8.5
